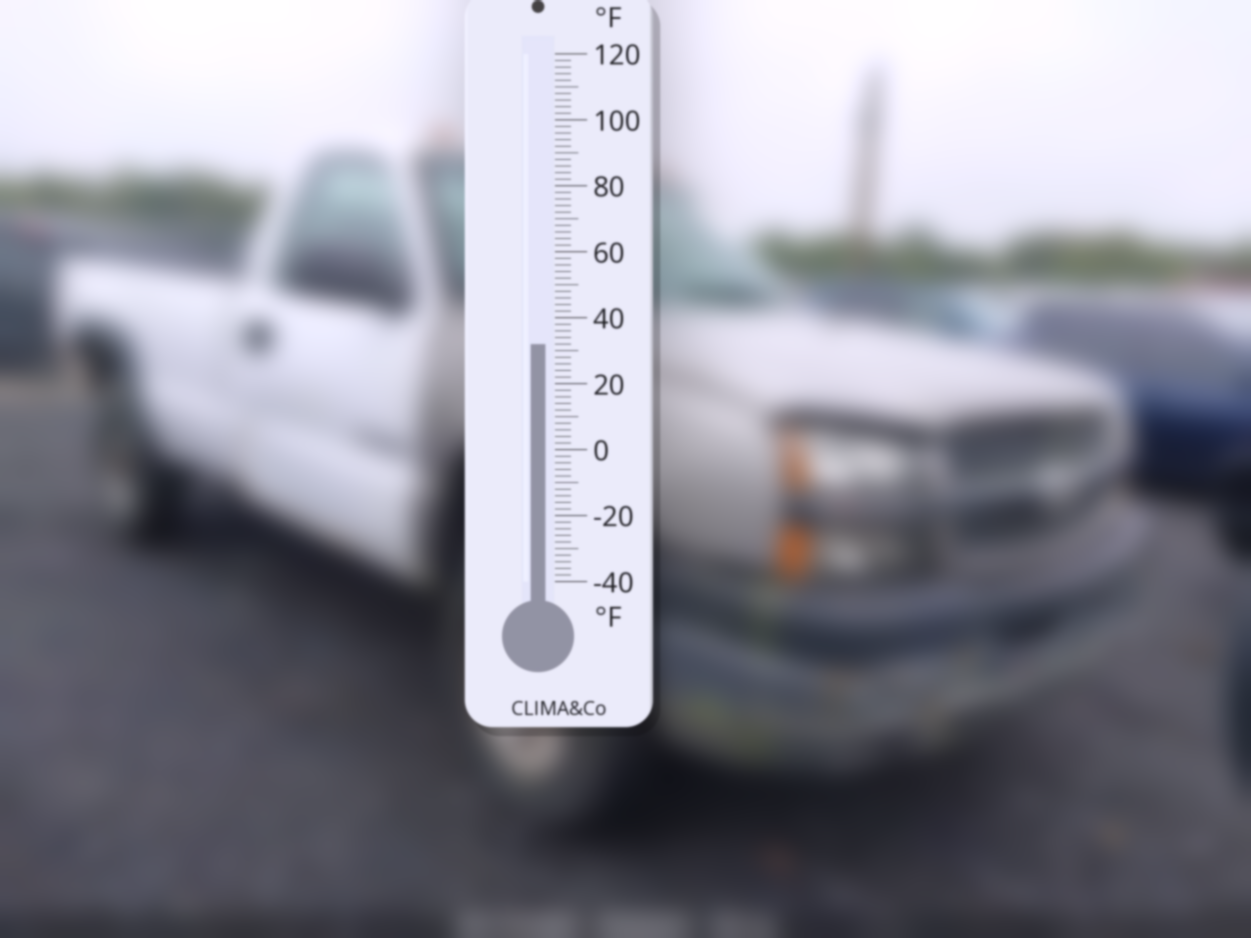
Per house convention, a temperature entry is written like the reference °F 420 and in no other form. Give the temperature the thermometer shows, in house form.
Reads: °F 32
